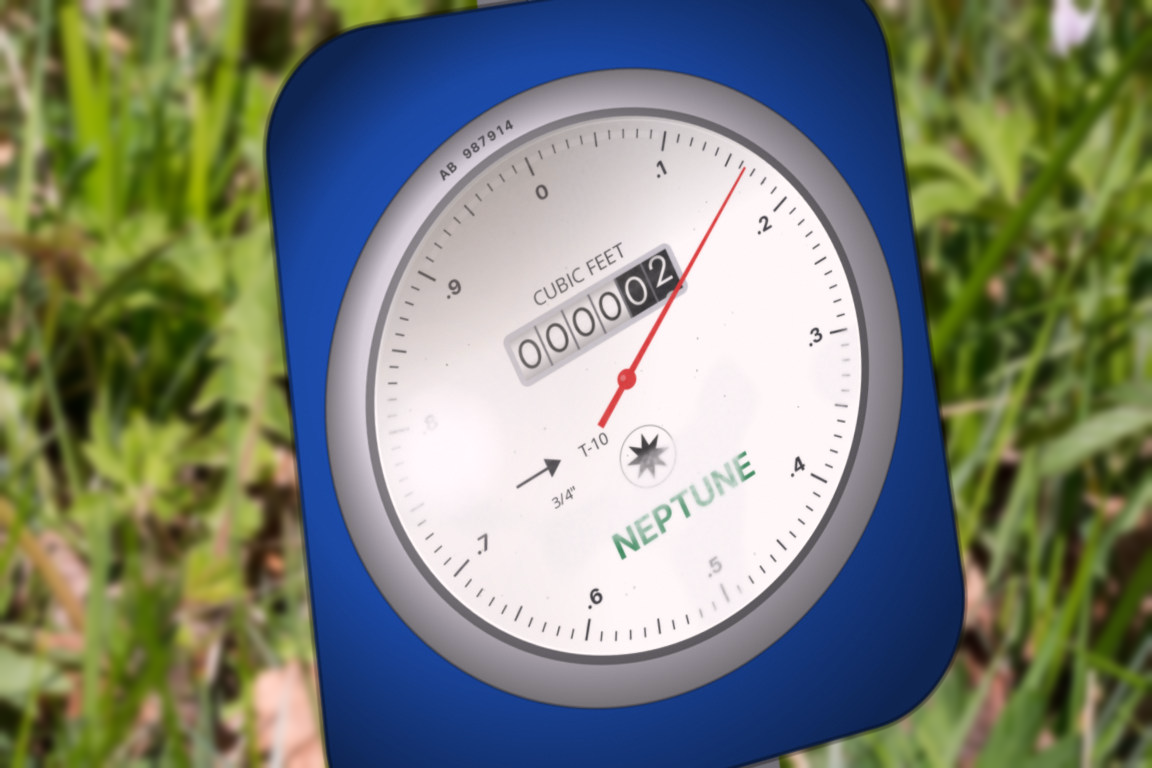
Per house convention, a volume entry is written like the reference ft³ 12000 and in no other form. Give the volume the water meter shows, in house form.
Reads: ft³ 2.16
